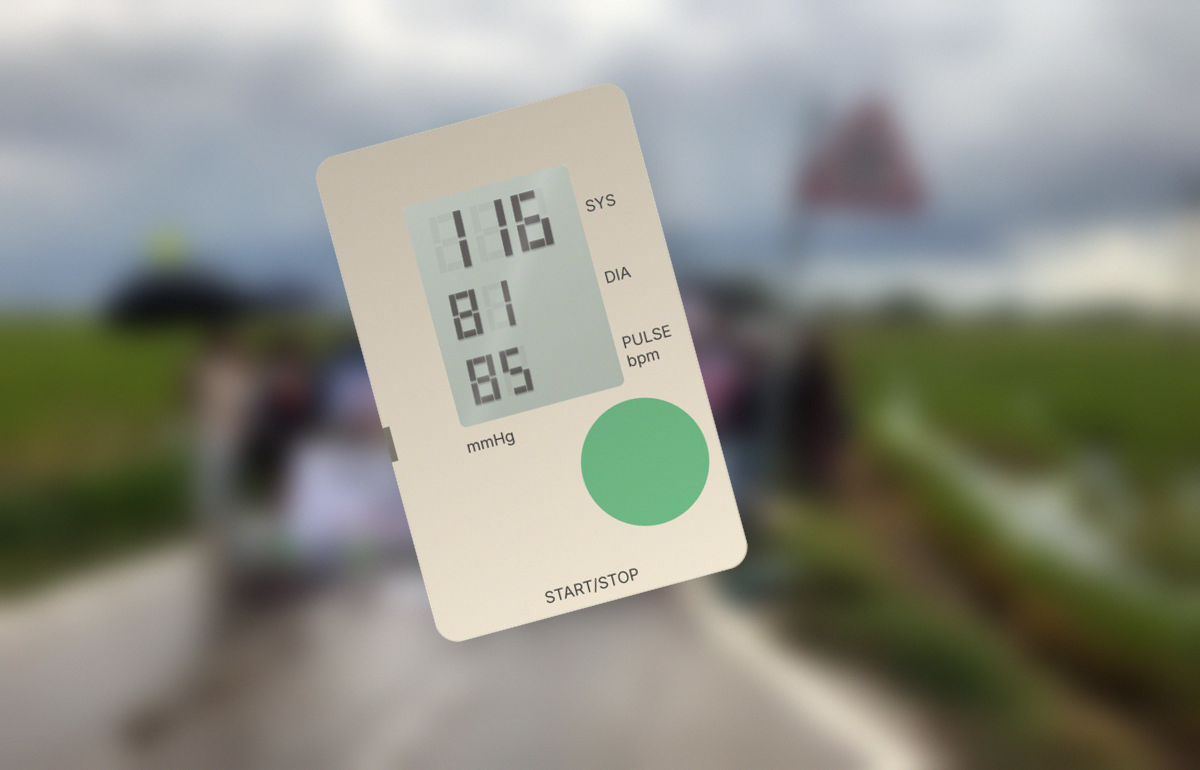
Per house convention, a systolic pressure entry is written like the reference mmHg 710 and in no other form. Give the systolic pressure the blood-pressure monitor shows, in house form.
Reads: mmHg 116
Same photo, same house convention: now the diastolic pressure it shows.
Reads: mmHg 81
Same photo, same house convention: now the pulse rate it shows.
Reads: bpm 85
